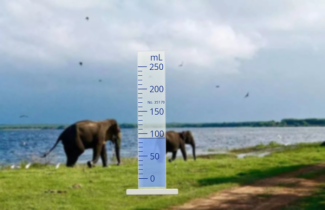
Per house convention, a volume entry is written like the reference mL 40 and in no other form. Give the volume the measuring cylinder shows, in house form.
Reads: mL 90
